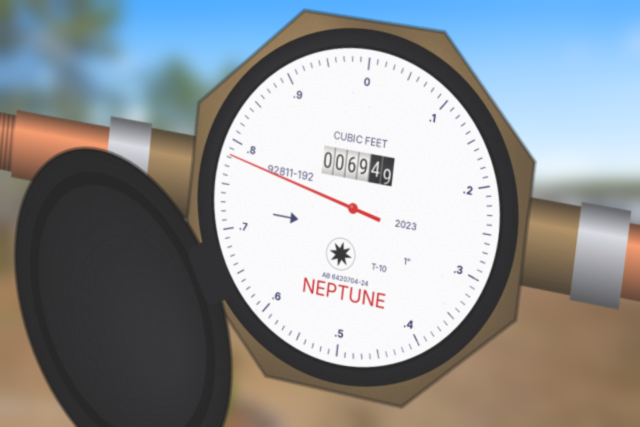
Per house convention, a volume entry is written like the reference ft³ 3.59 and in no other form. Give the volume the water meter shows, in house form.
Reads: ft³ 6948.78
